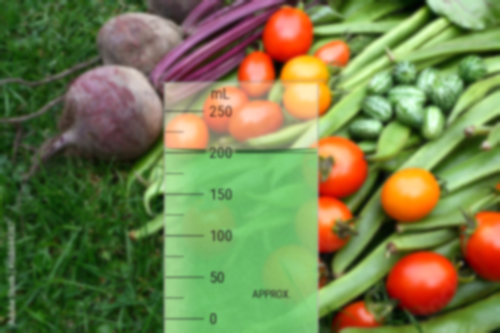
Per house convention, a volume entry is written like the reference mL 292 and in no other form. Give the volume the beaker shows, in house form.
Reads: mL 200
